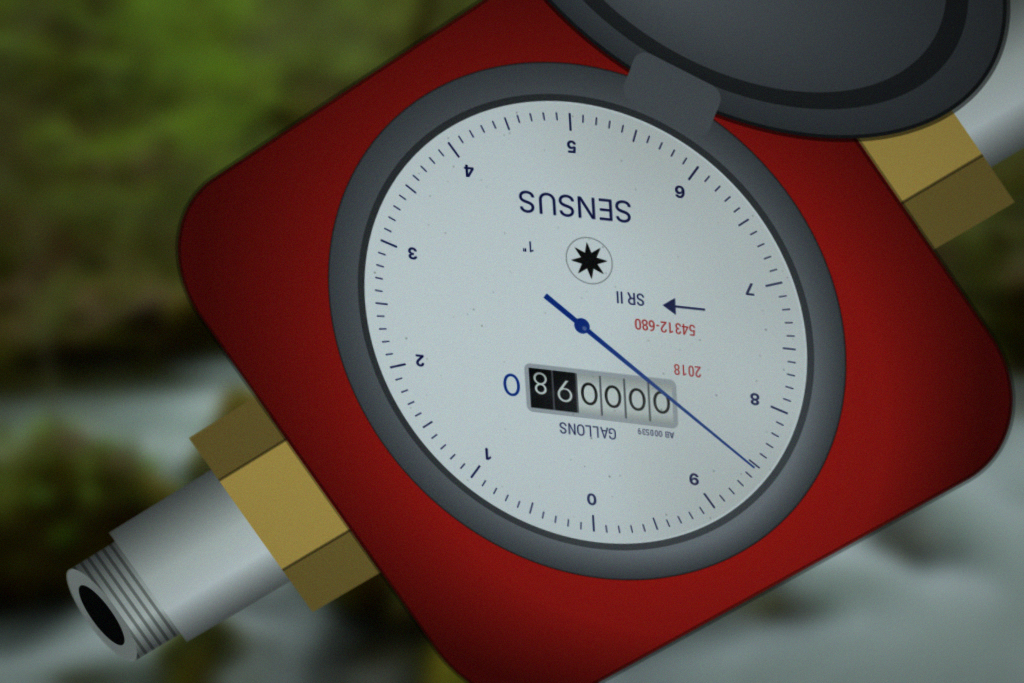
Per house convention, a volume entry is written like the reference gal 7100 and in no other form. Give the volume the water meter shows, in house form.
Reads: gal 978.5
